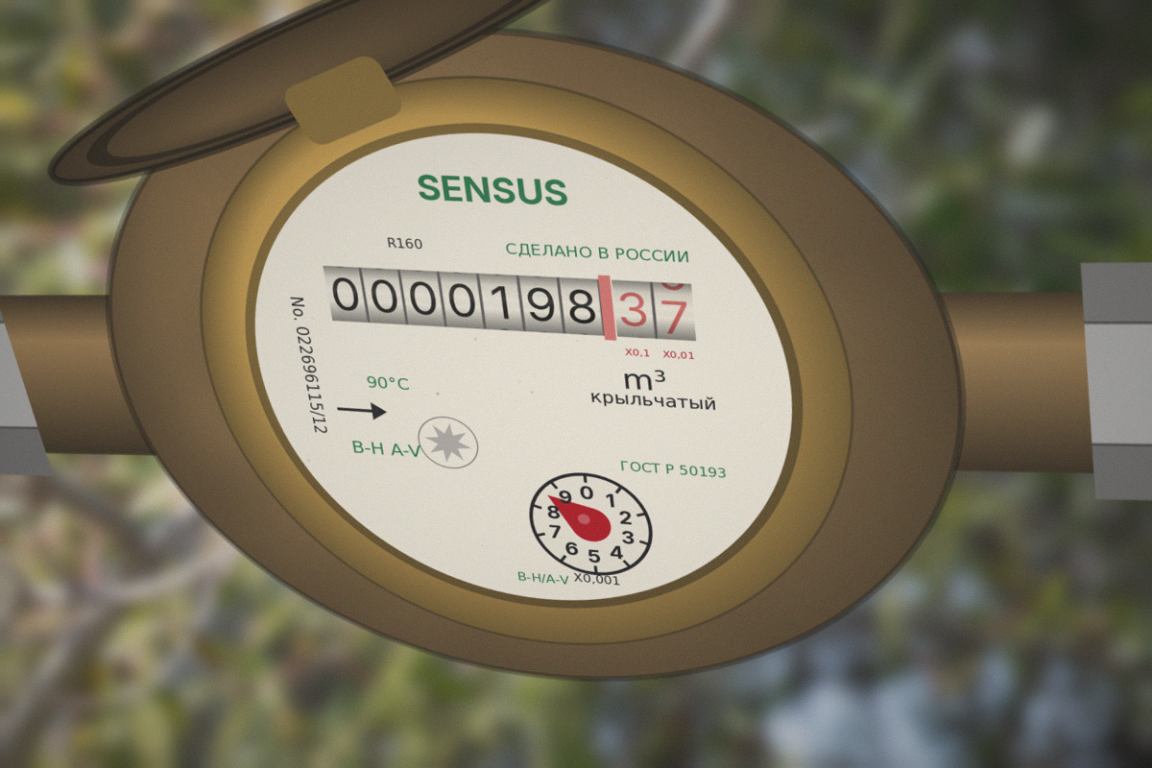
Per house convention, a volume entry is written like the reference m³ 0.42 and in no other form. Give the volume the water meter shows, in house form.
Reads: m³ 198.368
